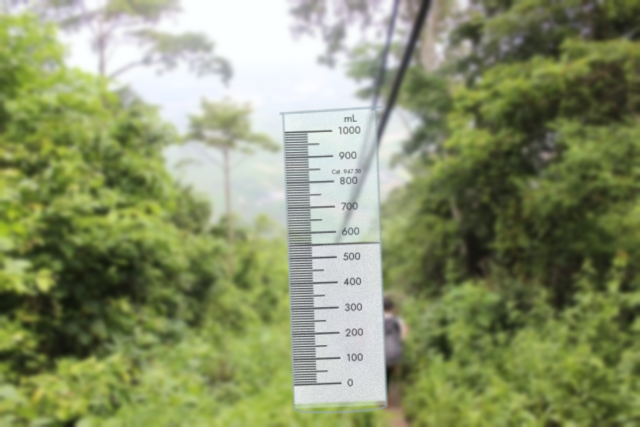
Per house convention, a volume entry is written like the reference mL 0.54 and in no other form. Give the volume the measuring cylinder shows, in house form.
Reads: mL 550
